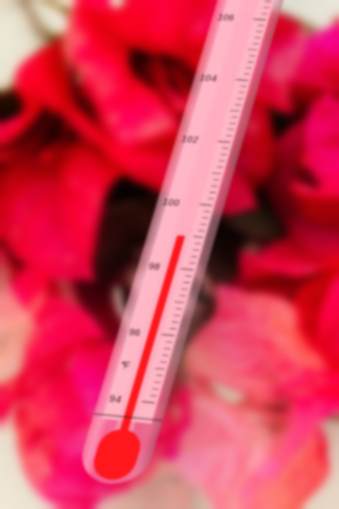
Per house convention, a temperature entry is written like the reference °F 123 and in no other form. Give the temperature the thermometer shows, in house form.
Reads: °F 99
